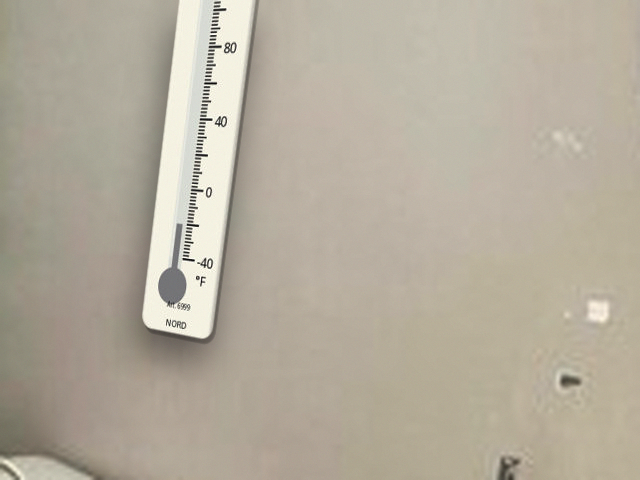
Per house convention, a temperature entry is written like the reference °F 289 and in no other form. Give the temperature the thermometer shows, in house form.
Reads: °F -20
